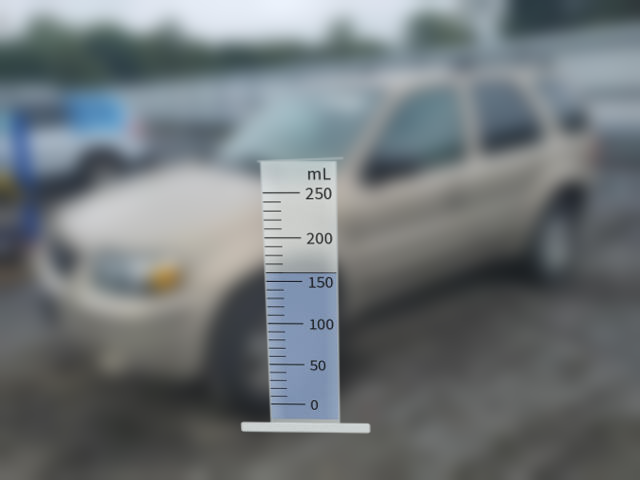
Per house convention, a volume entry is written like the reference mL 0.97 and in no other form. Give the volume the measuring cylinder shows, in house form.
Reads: mL 160
